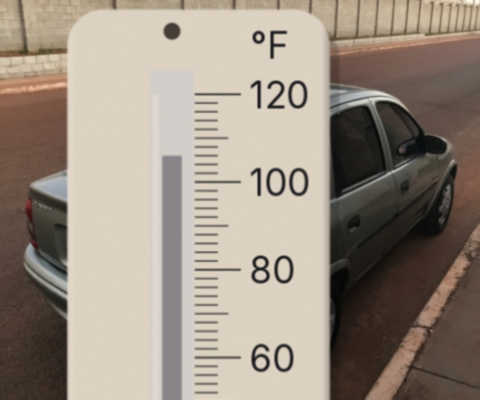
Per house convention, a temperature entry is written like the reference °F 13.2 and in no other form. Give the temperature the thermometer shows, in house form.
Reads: °F 106
